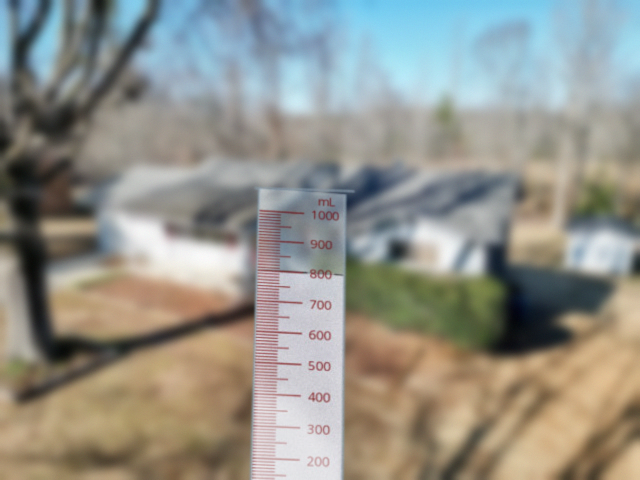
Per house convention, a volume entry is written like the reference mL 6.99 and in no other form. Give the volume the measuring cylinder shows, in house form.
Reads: mL 800
